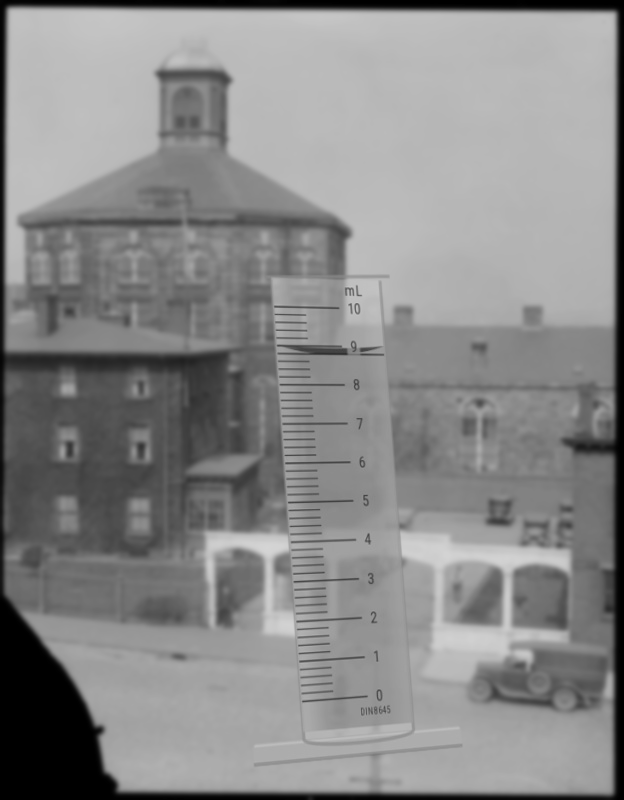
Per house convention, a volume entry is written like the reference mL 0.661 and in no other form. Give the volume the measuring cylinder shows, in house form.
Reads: mL 8.8
